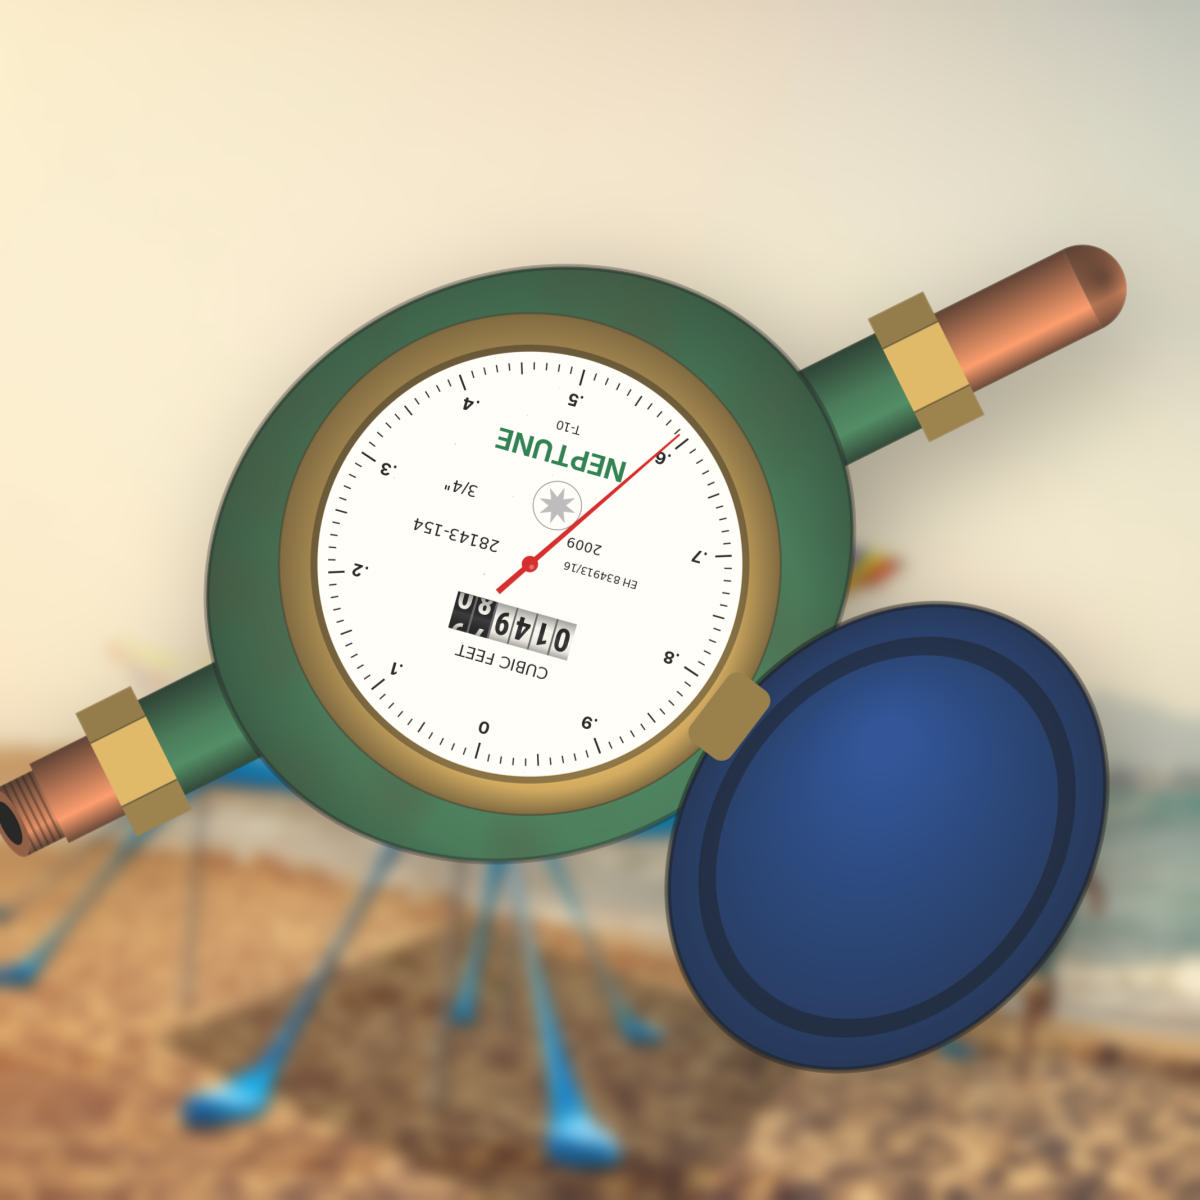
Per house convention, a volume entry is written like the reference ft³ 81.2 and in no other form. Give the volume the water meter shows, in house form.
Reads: ft³ 14979.59
